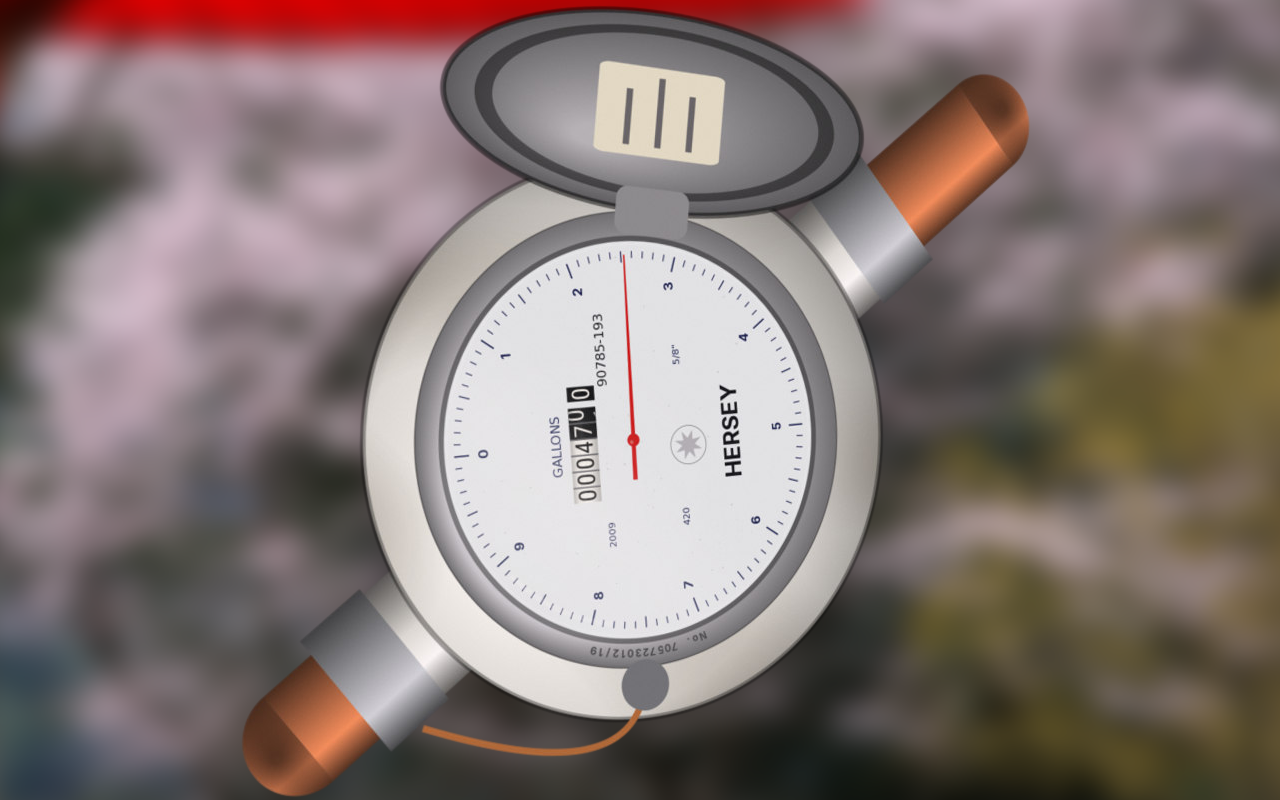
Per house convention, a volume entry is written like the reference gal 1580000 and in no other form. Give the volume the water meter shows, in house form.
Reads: gal 4702.5
